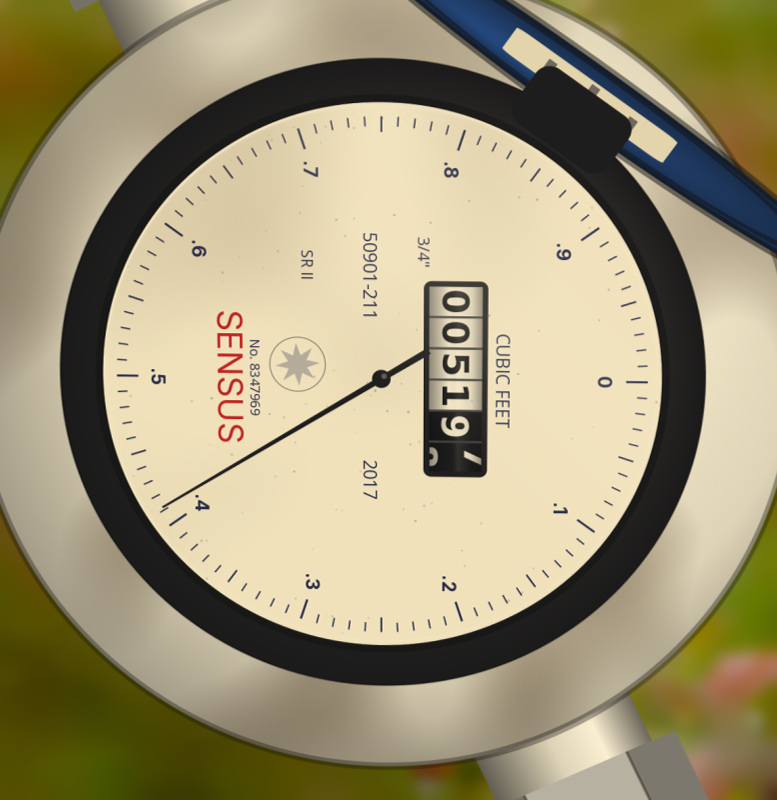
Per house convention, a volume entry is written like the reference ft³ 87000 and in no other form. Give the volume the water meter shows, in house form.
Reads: ft³ 5197.41
